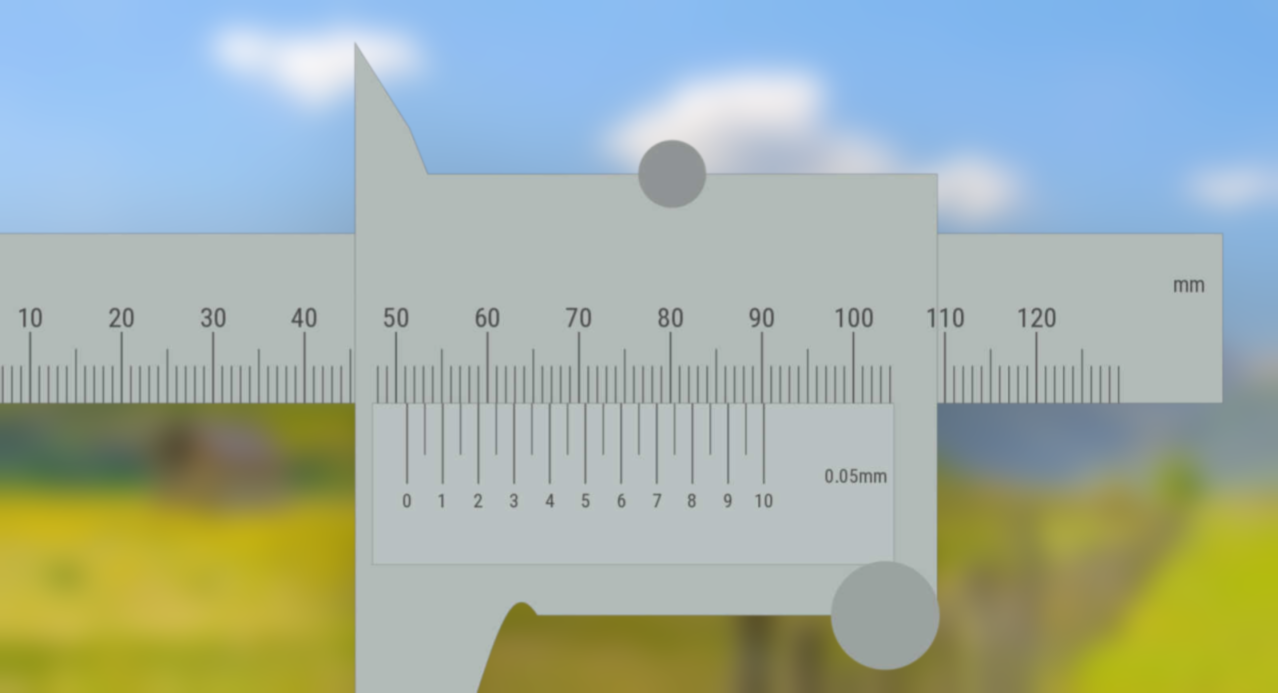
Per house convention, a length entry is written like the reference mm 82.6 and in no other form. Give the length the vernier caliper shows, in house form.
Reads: mm 51.2
